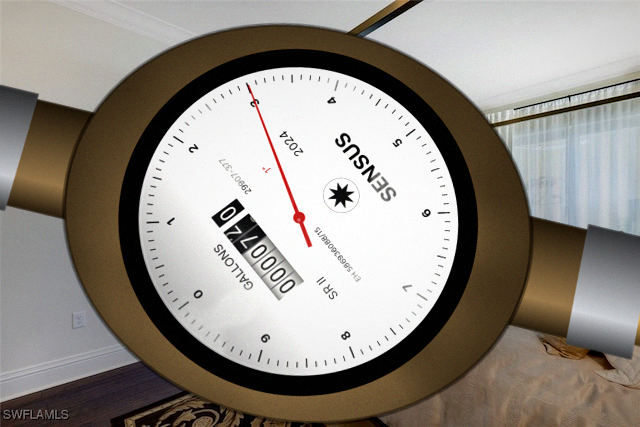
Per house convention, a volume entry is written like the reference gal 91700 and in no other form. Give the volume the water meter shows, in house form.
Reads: gal 723.0
